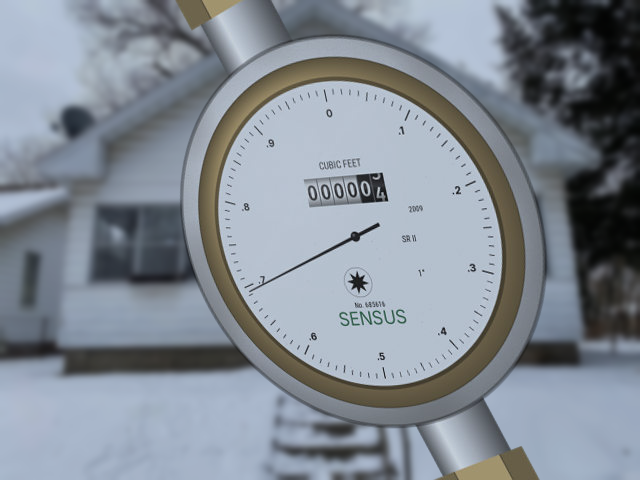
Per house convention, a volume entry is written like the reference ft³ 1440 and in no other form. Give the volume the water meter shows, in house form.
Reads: ft³ 3.69
